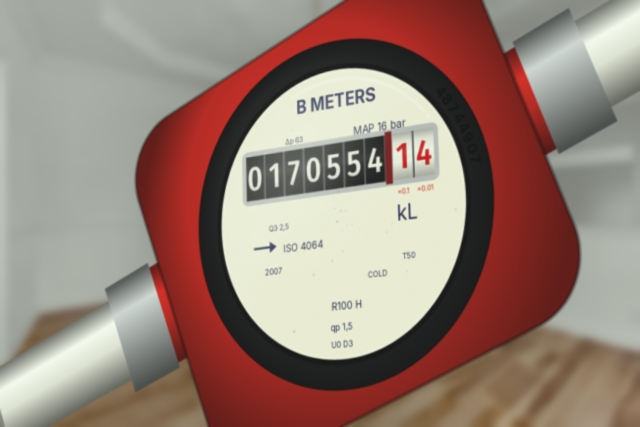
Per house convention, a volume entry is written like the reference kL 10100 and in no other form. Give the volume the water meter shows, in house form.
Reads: kL 170554.14
